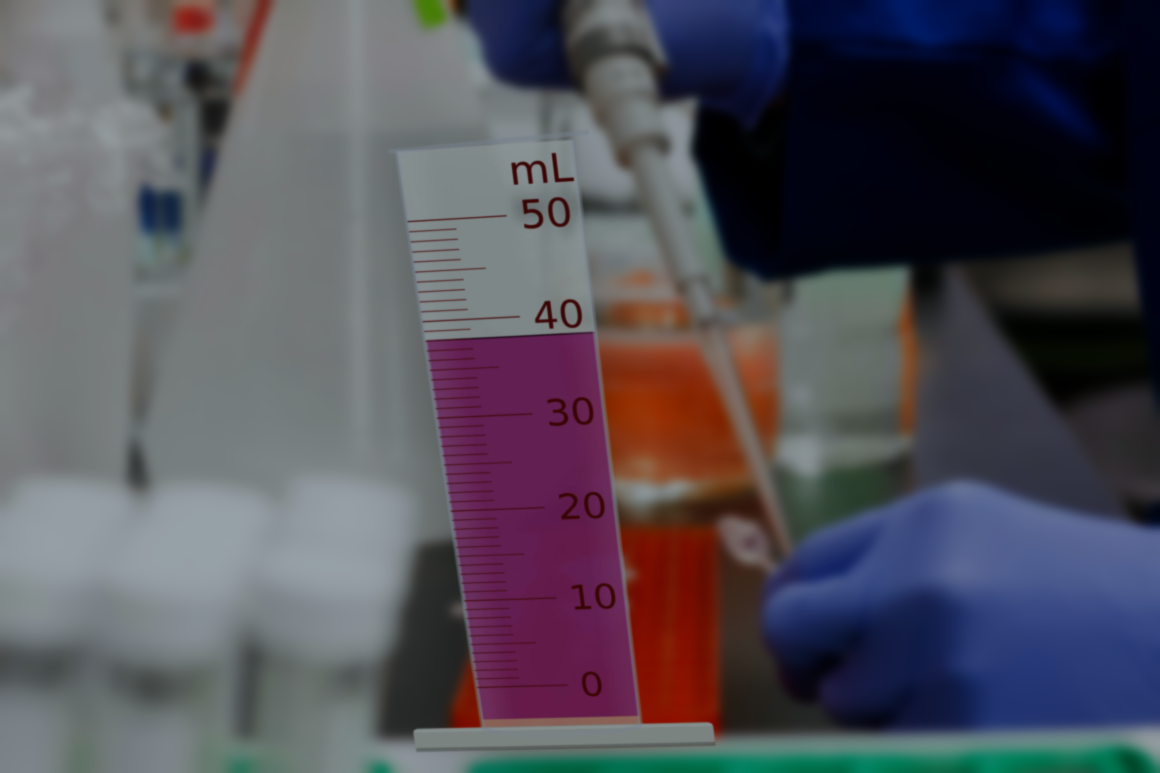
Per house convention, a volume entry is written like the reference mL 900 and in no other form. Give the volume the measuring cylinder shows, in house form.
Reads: mL 38
